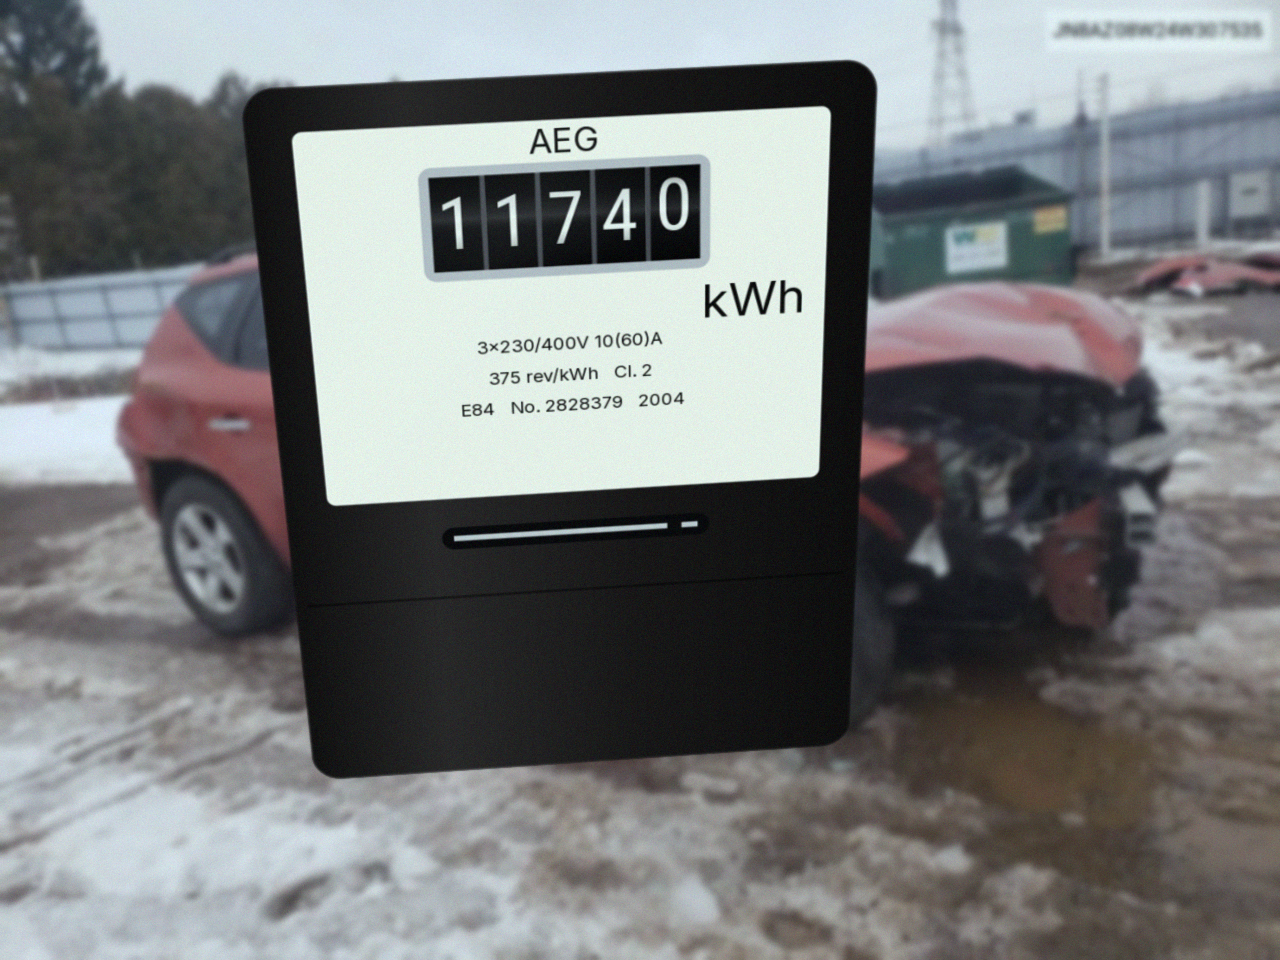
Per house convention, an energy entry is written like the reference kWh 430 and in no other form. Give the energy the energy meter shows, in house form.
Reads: kWh 11740
